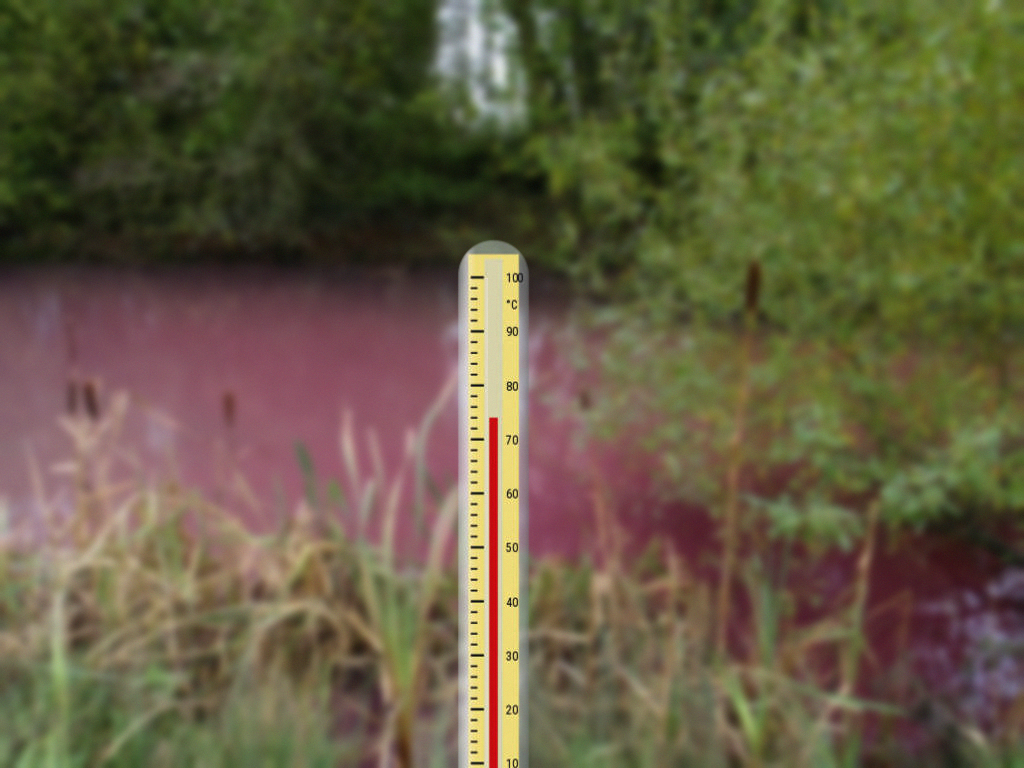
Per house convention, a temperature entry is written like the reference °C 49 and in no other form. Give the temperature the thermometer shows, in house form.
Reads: °C 74
